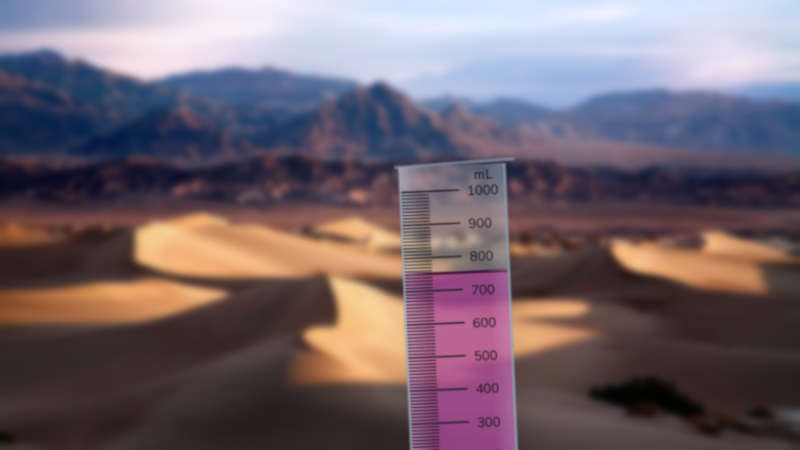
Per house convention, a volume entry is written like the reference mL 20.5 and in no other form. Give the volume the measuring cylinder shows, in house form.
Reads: mL 750
